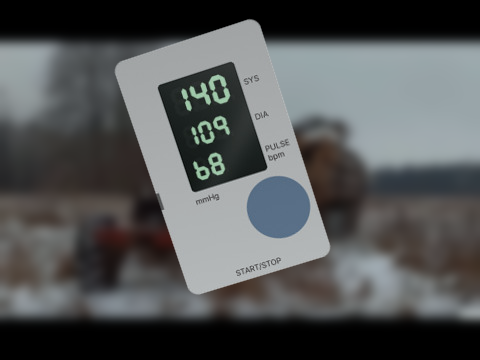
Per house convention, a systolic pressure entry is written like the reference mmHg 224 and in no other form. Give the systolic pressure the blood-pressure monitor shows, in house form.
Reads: mmHg 140
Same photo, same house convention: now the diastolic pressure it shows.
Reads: mmHg 109
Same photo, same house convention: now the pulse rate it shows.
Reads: bpm 68
